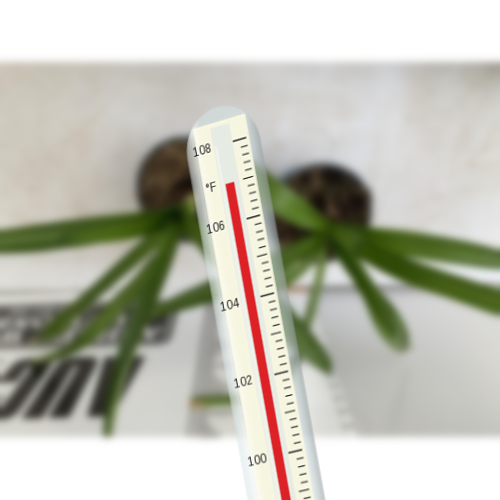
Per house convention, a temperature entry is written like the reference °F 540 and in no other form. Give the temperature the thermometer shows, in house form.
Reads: °F 107
